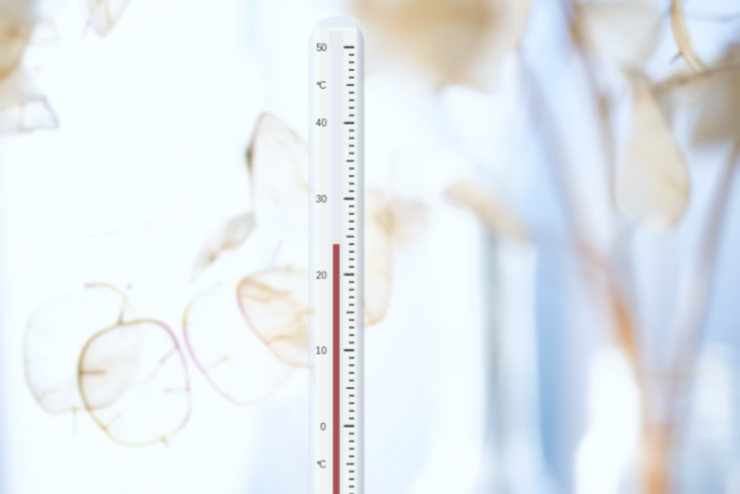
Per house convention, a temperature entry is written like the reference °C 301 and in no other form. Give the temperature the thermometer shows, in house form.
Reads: °C 24
